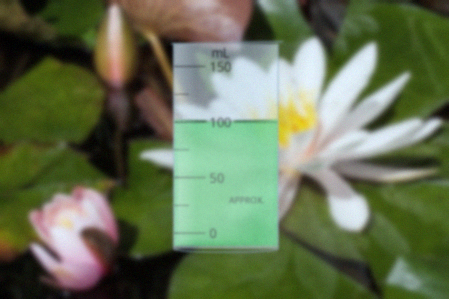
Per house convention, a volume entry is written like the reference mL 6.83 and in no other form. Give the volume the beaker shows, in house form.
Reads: mL 100
